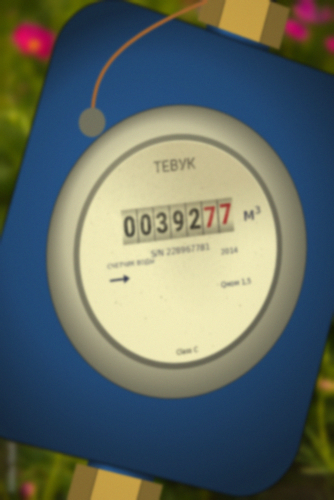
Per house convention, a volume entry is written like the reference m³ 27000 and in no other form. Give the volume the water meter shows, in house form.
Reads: m³ 392.77
